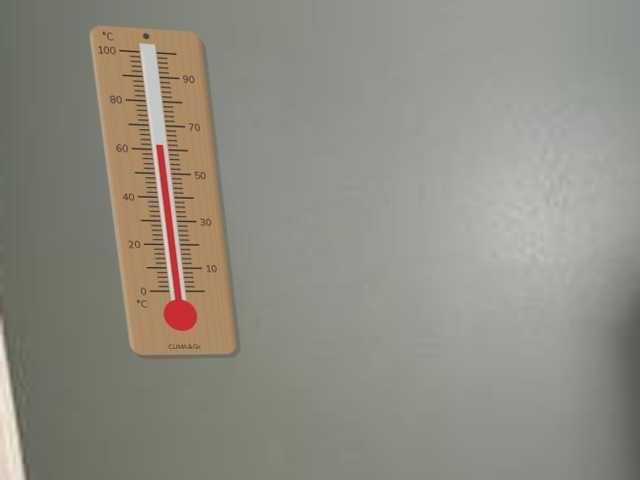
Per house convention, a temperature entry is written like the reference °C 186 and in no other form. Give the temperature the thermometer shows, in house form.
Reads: °C 62
